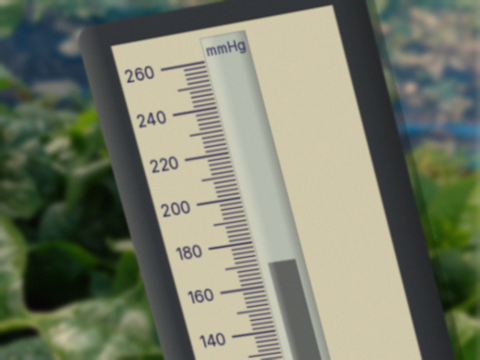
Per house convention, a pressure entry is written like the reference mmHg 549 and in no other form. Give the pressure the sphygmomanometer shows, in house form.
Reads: mmHg 170
